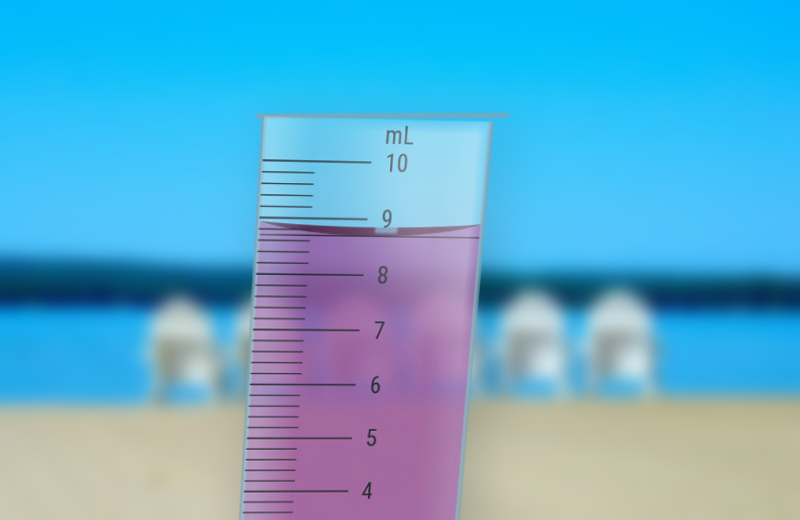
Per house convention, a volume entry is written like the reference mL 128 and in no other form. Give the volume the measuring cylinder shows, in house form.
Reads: mL 8.7
